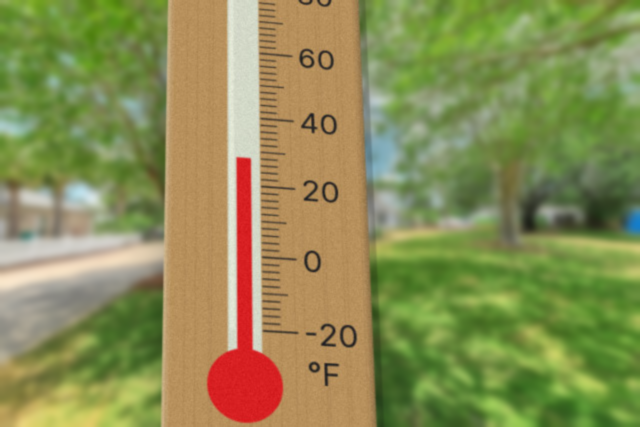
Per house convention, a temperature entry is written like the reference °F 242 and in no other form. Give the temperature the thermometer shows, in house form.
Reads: °F 28
